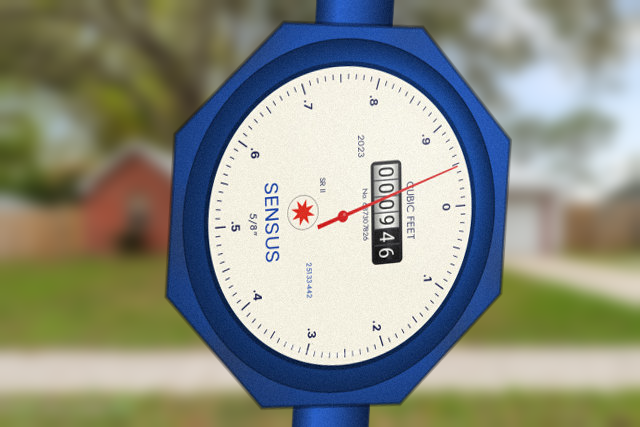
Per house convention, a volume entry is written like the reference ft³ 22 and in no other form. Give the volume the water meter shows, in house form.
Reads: ft³ 945.95
